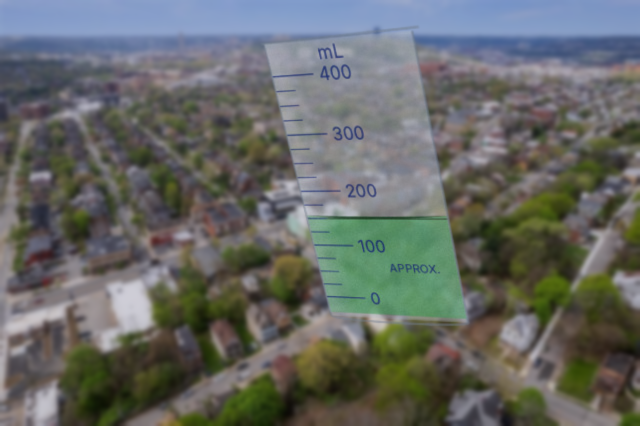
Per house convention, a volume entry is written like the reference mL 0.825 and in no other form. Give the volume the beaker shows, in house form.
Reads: mL 150
